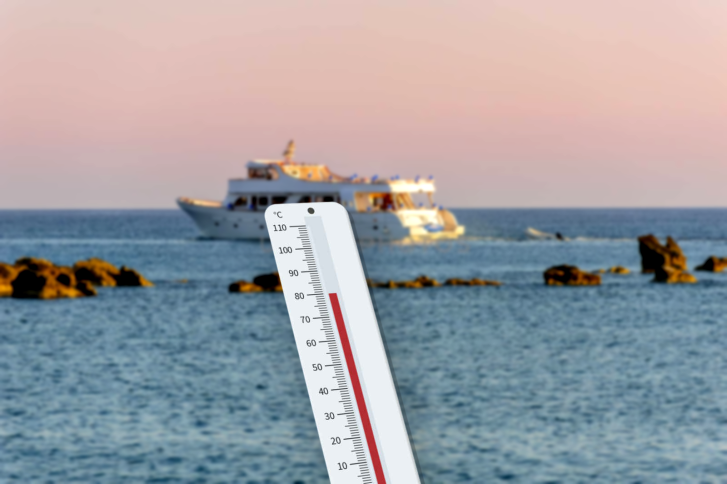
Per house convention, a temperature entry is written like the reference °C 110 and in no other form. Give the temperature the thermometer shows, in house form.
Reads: °C 80
